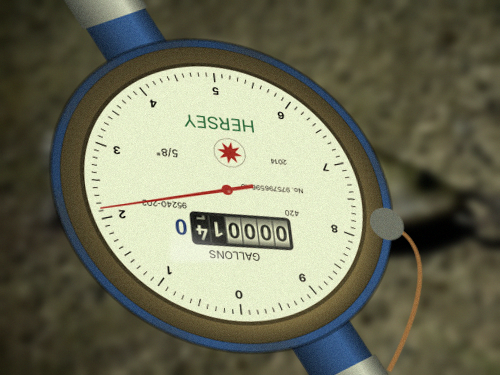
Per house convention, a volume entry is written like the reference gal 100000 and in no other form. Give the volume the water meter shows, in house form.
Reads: gal 142.1
